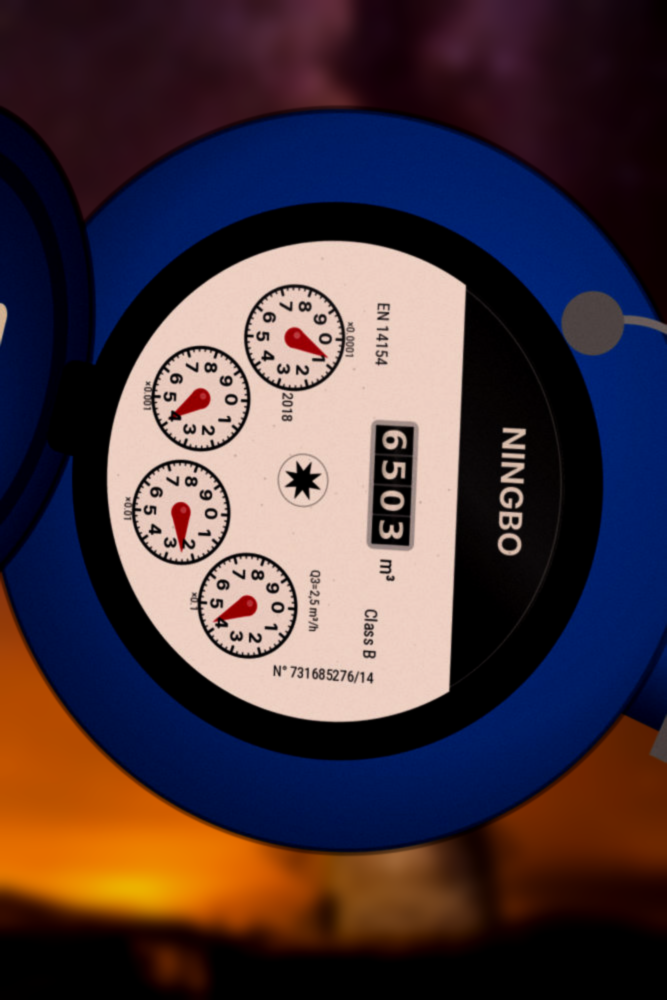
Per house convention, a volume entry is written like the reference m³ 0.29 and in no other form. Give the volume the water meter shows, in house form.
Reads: m³ 6503.4240
